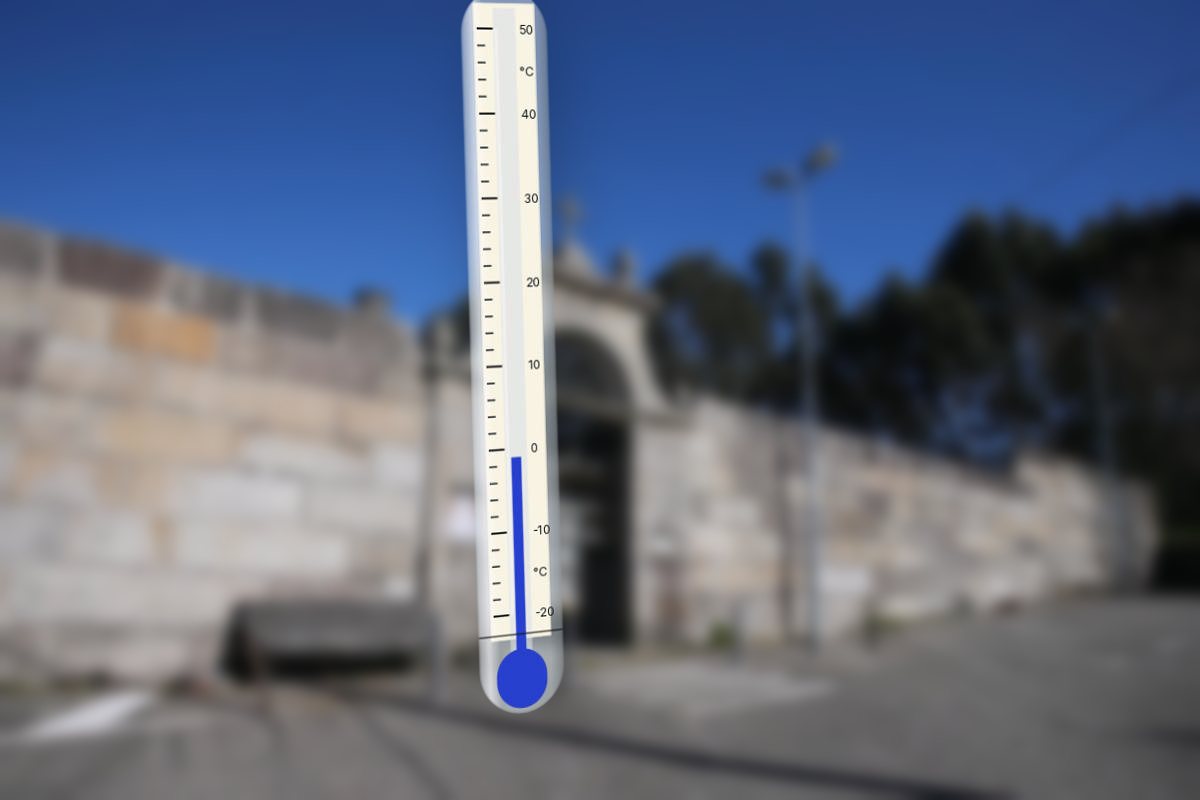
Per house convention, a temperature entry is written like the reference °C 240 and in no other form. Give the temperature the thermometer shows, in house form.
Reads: °C -1
